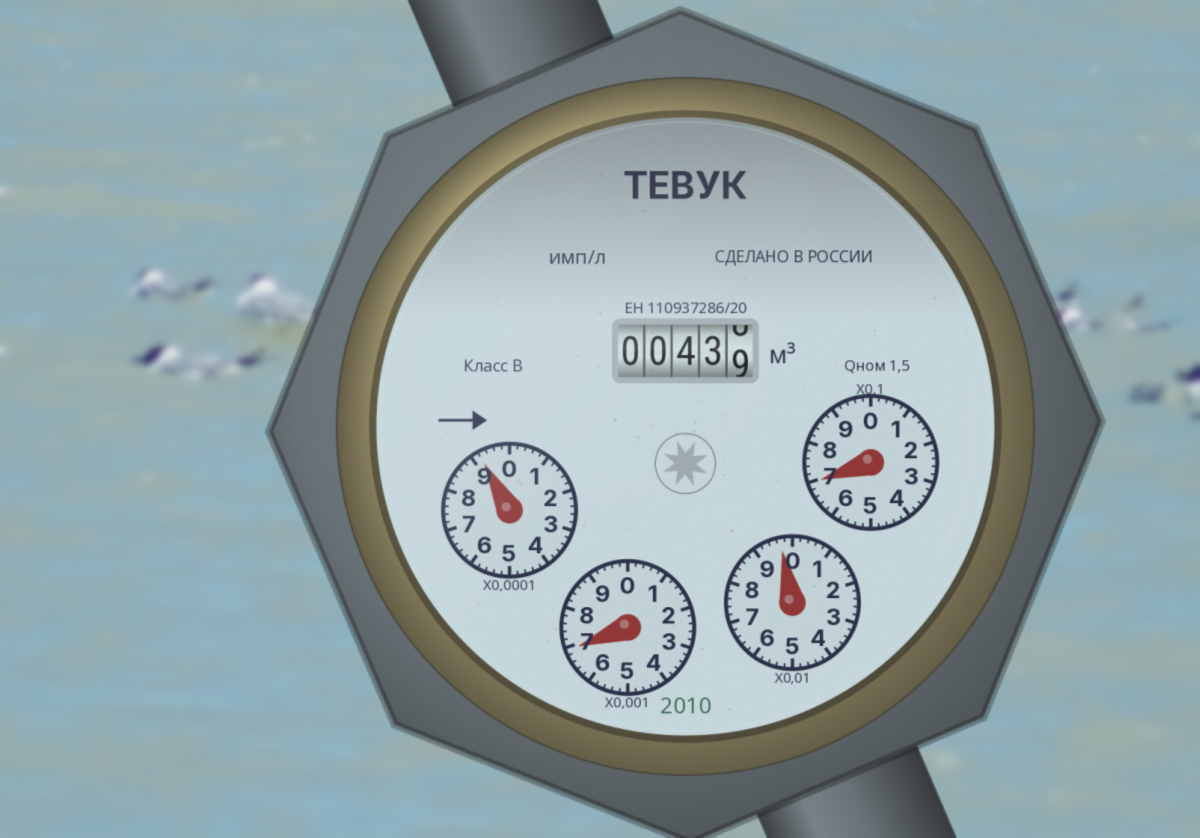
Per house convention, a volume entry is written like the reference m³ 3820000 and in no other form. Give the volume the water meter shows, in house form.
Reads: m³ 438.6969
